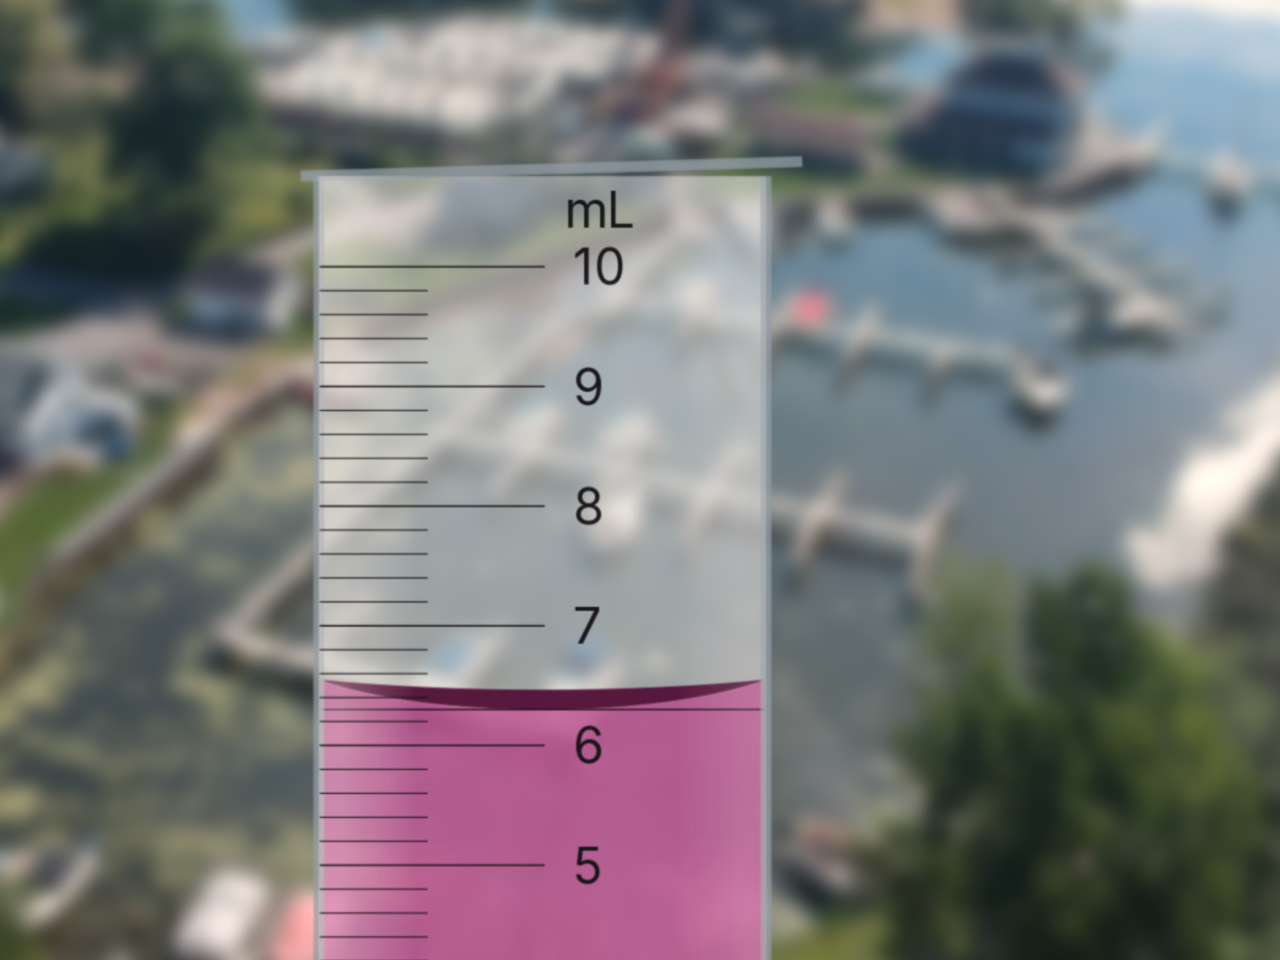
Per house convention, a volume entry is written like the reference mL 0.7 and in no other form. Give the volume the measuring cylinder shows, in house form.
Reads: mL 6.3
